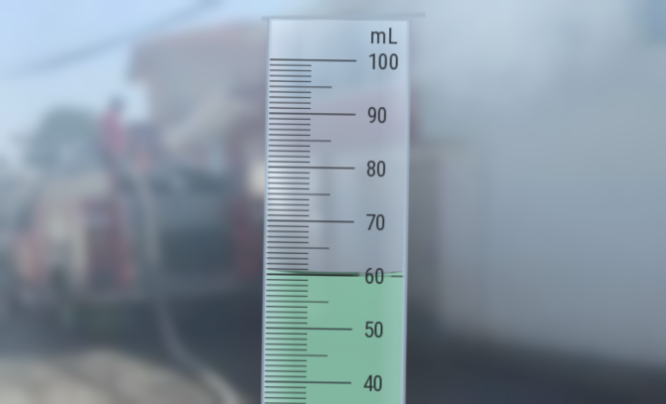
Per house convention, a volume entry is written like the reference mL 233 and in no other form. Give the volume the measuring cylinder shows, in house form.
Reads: mL 60
